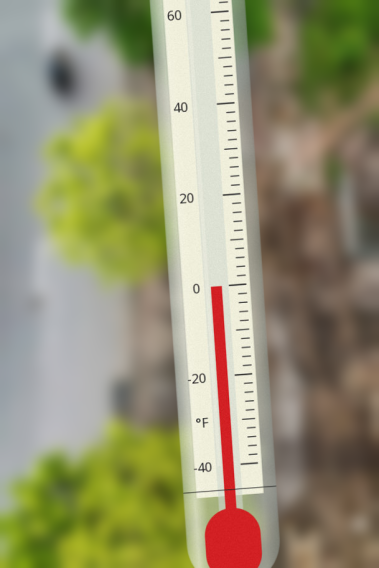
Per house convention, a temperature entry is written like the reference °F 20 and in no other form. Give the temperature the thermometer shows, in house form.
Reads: °F 0
